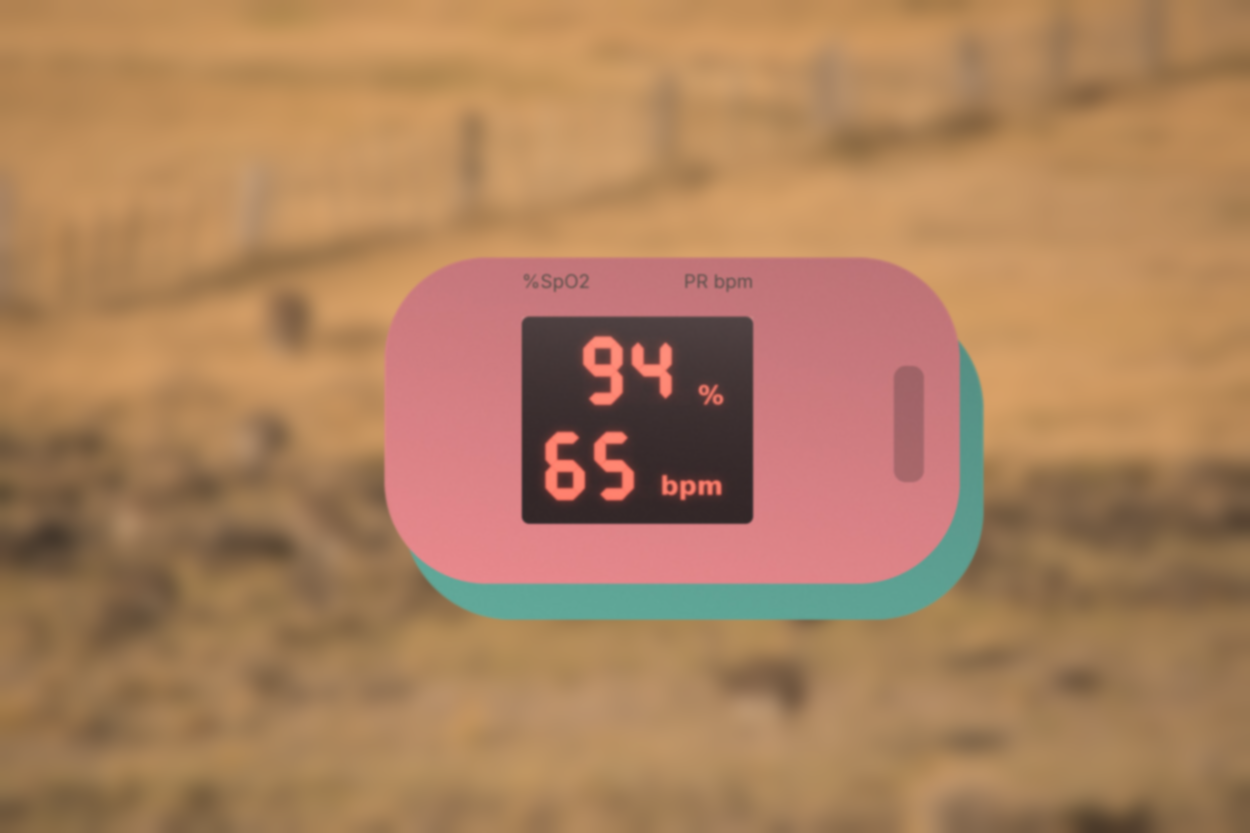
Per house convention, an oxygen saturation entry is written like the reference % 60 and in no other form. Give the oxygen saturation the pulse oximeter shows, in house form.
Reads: % 94
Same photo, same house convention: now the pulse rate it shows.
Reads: bpm 65
